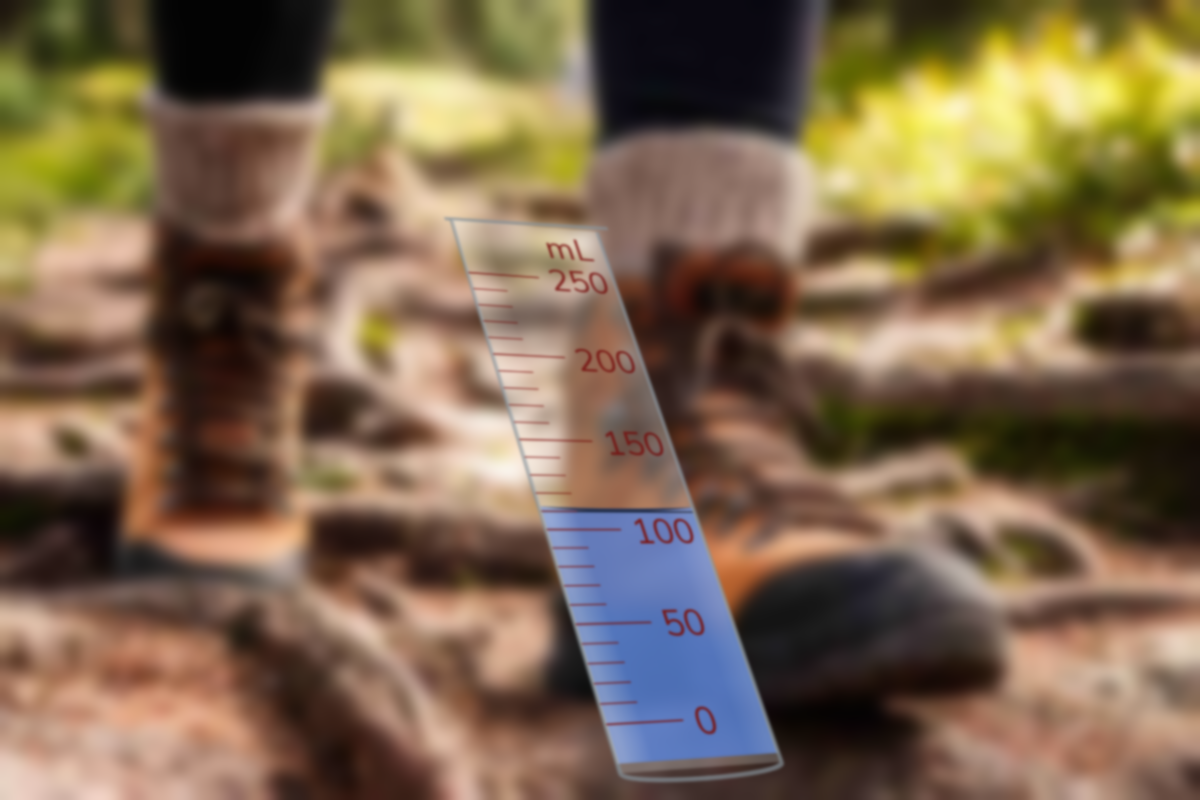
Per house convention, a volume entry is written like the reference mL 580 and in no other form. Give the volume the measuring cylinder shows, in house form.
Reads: mL 110
